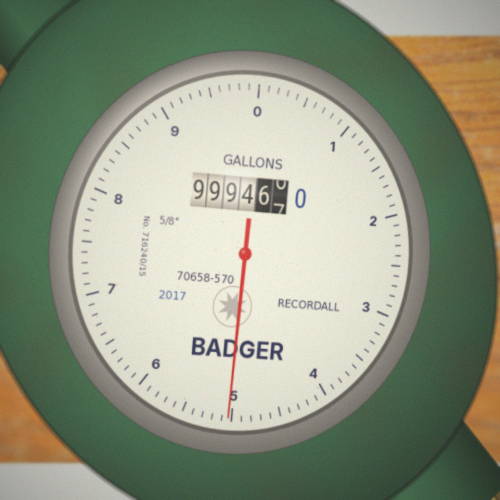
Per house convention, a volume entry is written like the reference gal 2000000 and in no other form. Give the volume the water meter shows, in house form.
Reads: gal 9994665.0
